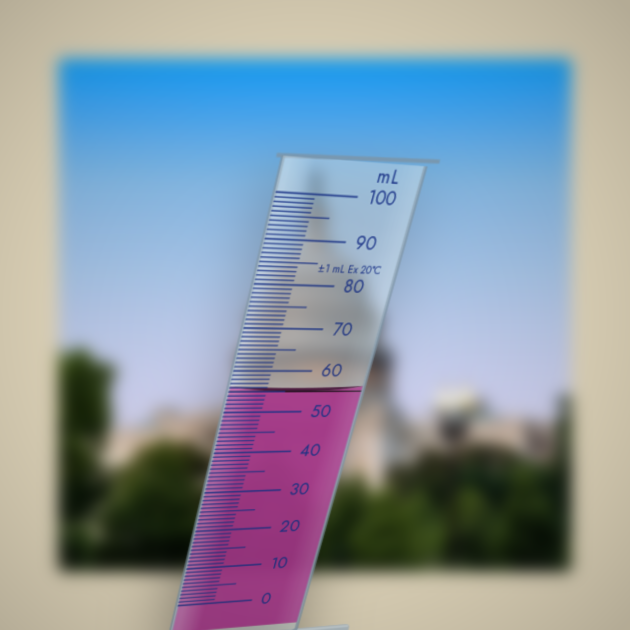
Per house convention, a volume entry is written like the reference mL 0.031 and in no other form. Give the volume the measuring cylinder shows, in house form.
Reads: mL 55
